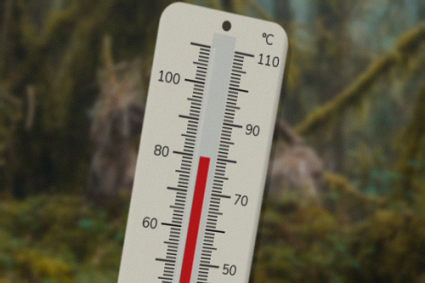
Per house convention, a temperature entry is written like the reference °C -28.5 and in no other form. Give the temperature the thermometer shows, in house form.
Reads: °C 80
